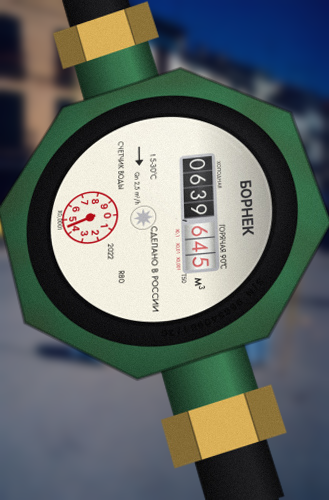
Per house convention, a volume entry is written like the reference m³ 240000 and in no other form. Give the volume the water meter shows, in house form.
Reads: m³ 639.6454
